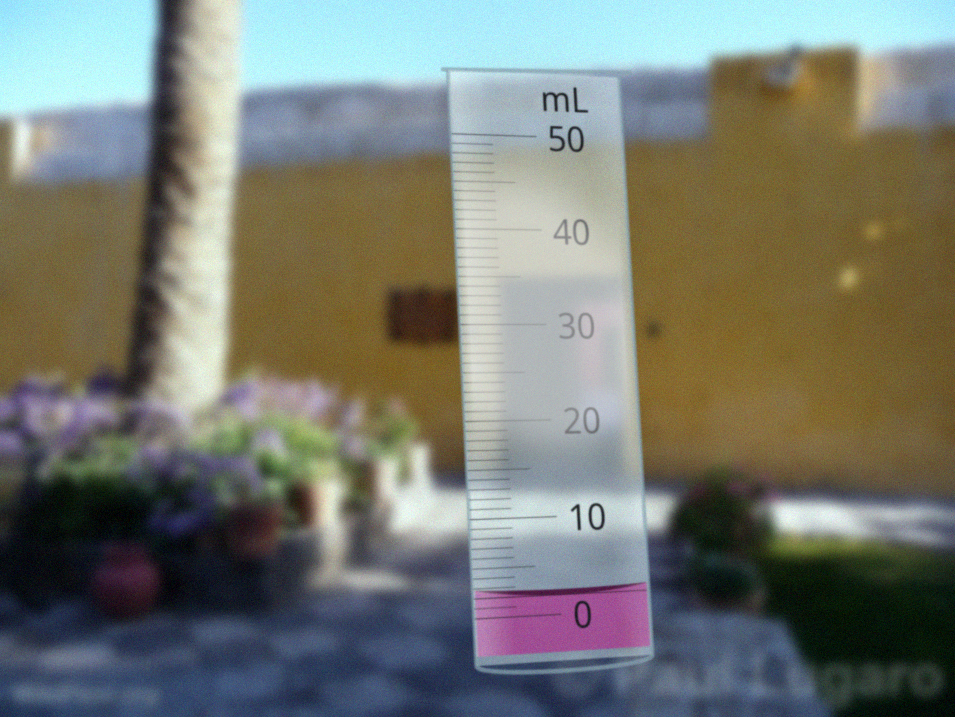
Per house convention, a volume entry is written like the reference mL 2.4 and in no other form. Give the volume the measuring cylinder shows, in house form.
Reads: mL 2
